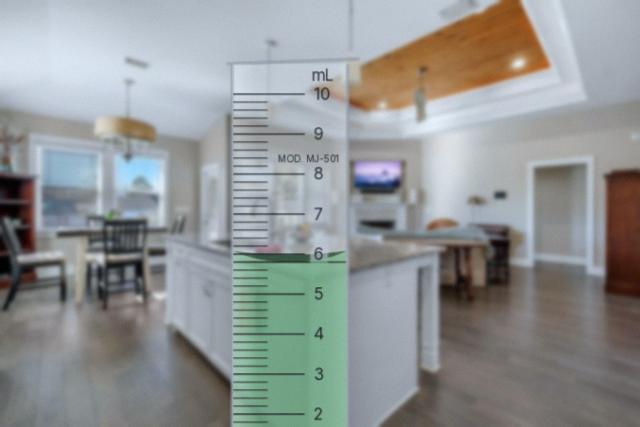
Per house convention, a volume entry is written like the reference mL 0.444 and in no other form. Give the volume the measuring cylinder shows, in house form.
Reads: mL 5.8
